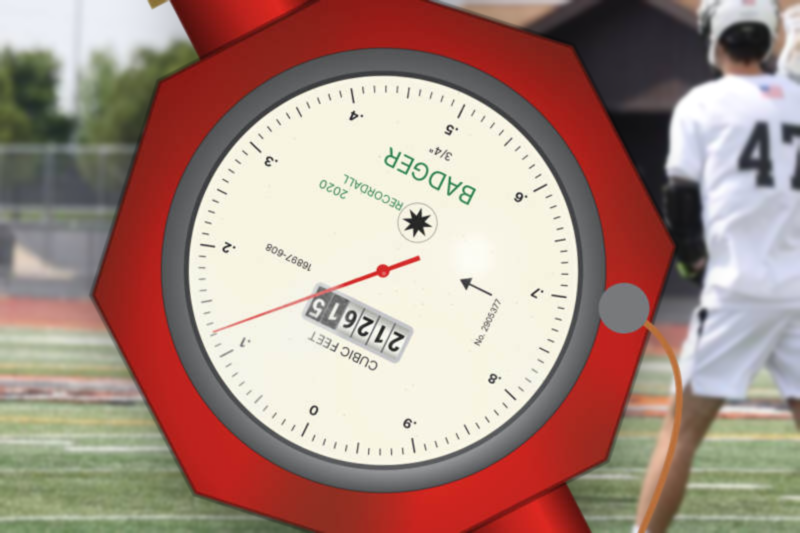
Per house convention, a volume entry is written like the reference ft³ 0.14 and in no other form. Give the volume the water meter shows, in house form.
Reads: ft³ 212615.12
